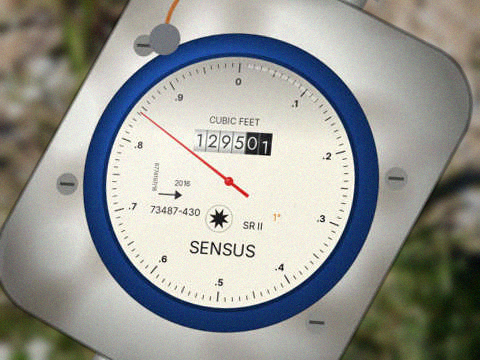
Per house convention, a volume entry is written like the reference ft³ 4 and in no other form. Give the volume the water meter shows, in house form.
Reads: ft³ 129500.84
